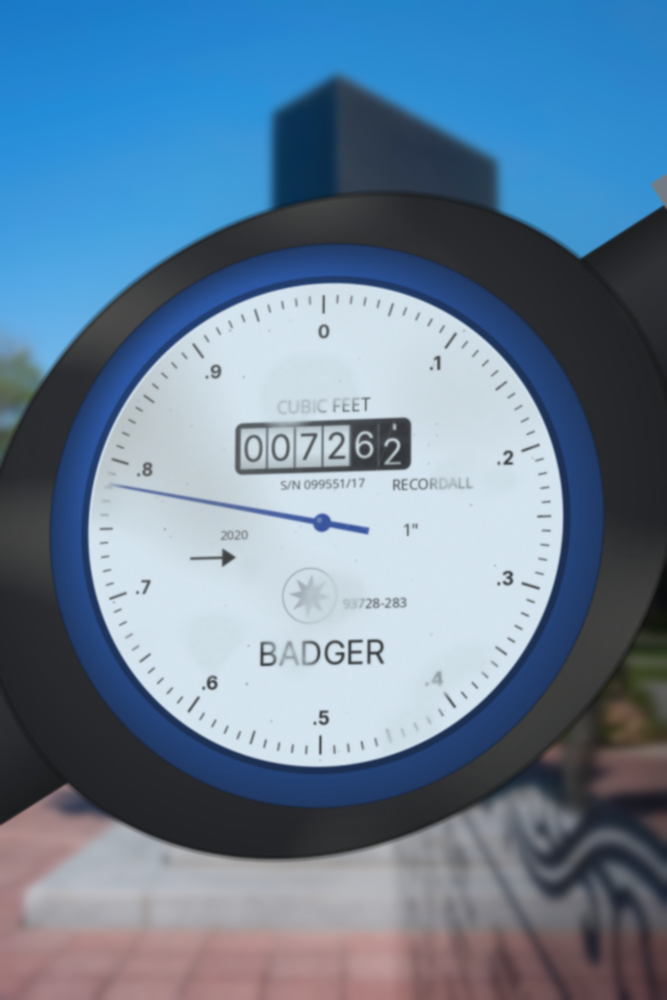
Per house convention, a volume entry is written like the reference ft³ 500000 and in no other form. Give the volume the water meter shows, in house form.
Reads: ft³ 7261.78
